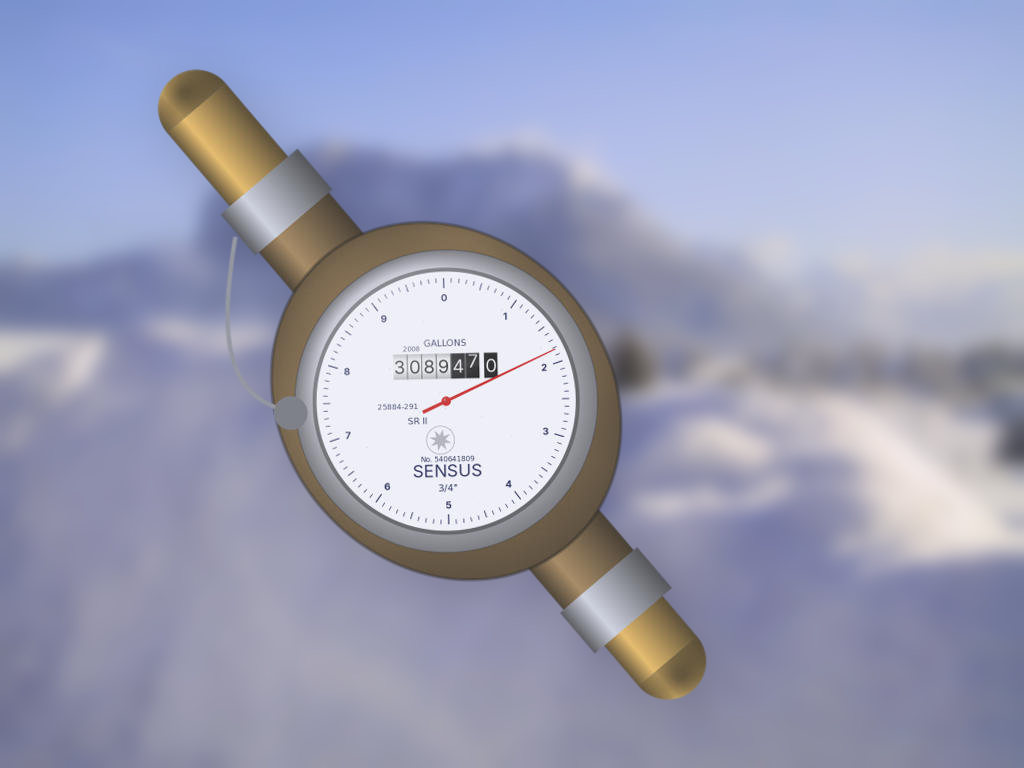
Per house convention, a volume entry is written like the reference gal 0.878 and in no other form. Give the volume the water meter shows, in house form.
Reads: gal 3089471.8
